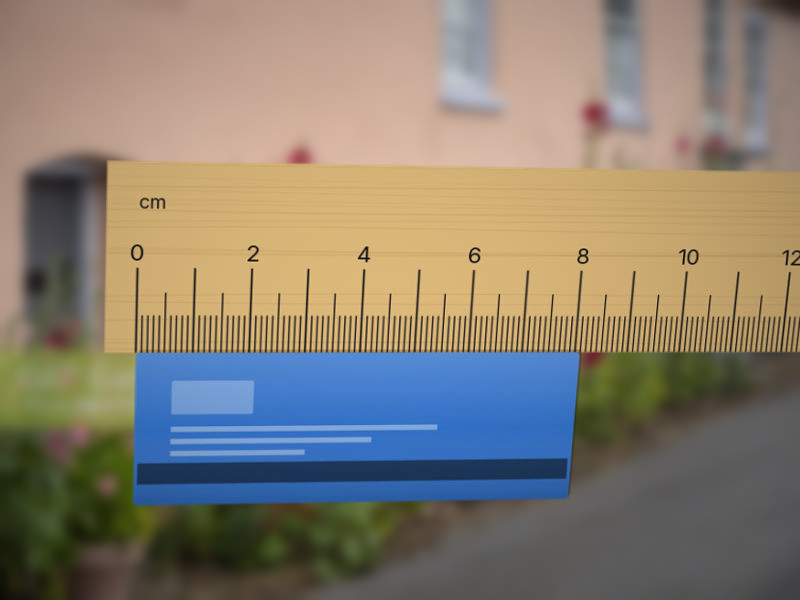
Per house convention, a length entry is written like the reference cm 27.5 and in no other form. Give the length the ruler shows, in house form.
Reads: cm 8.1
